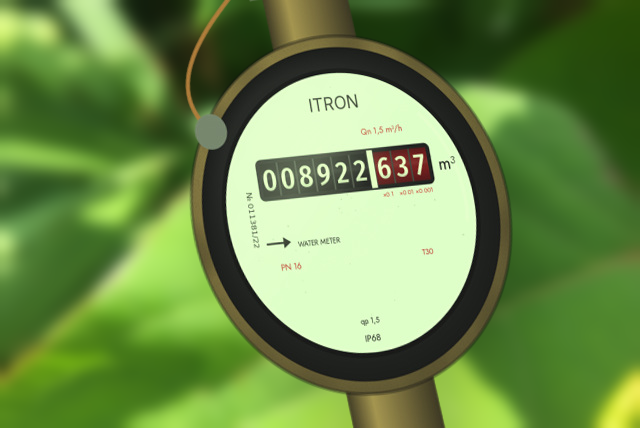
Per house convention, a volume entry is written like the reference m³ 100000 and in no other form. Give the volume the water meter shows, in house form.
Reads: m³ 8922.637
